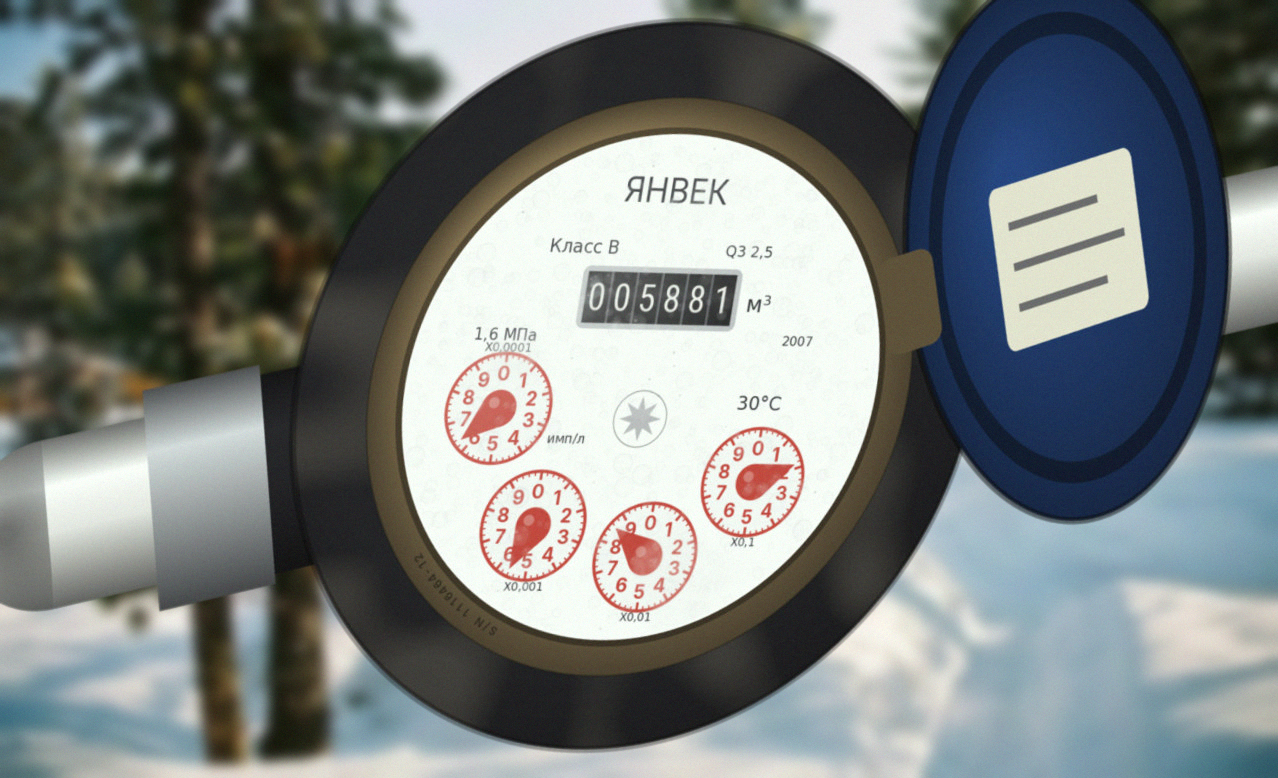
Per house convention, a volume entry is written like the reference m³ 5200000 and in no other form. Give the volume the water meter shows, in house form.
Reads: m³ 5881.1856
